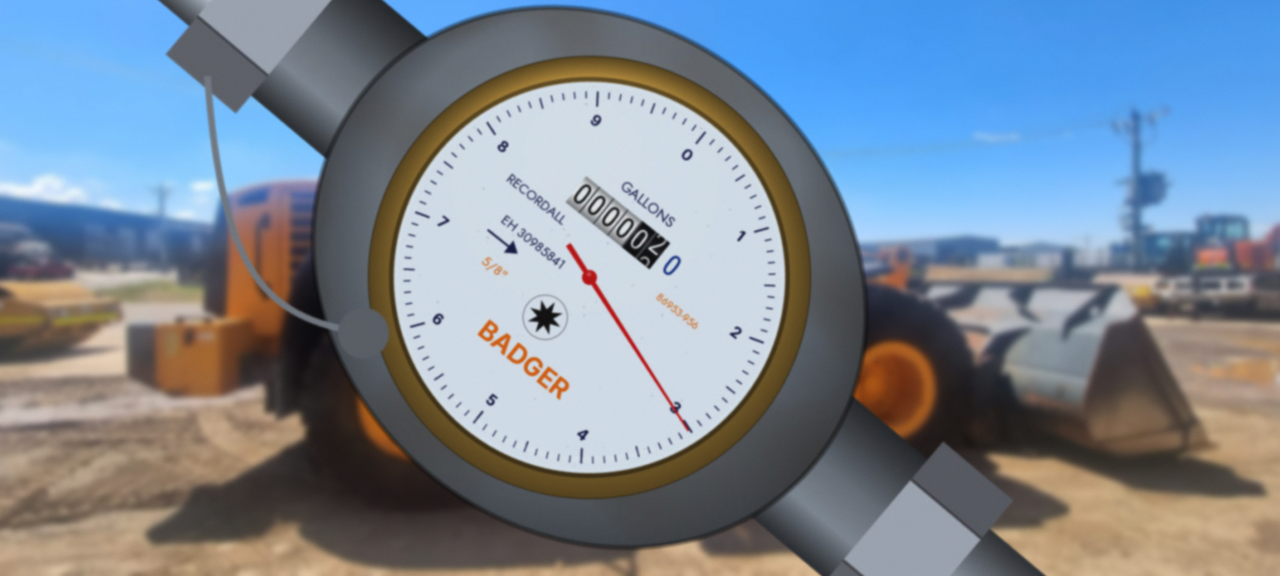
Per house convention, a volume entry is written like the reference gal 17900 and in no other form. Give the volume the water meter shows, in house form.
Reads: gal 23.0
